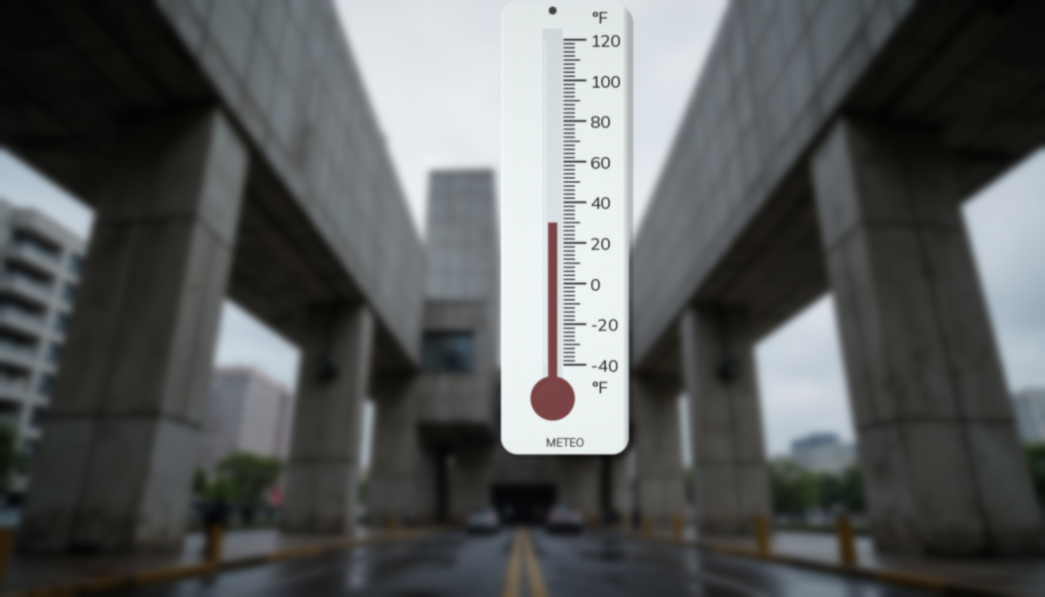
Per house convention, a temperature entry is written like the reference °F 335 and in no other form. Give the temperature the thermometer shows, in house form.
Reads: °F 30
